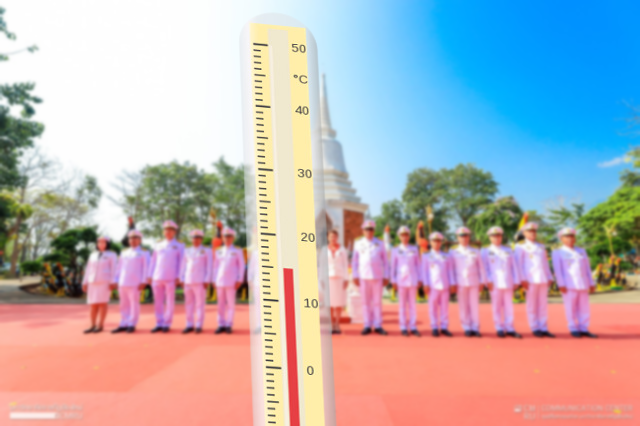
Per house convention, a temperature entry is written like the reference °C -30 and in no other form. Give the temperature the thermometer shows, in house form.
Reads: °C 15
